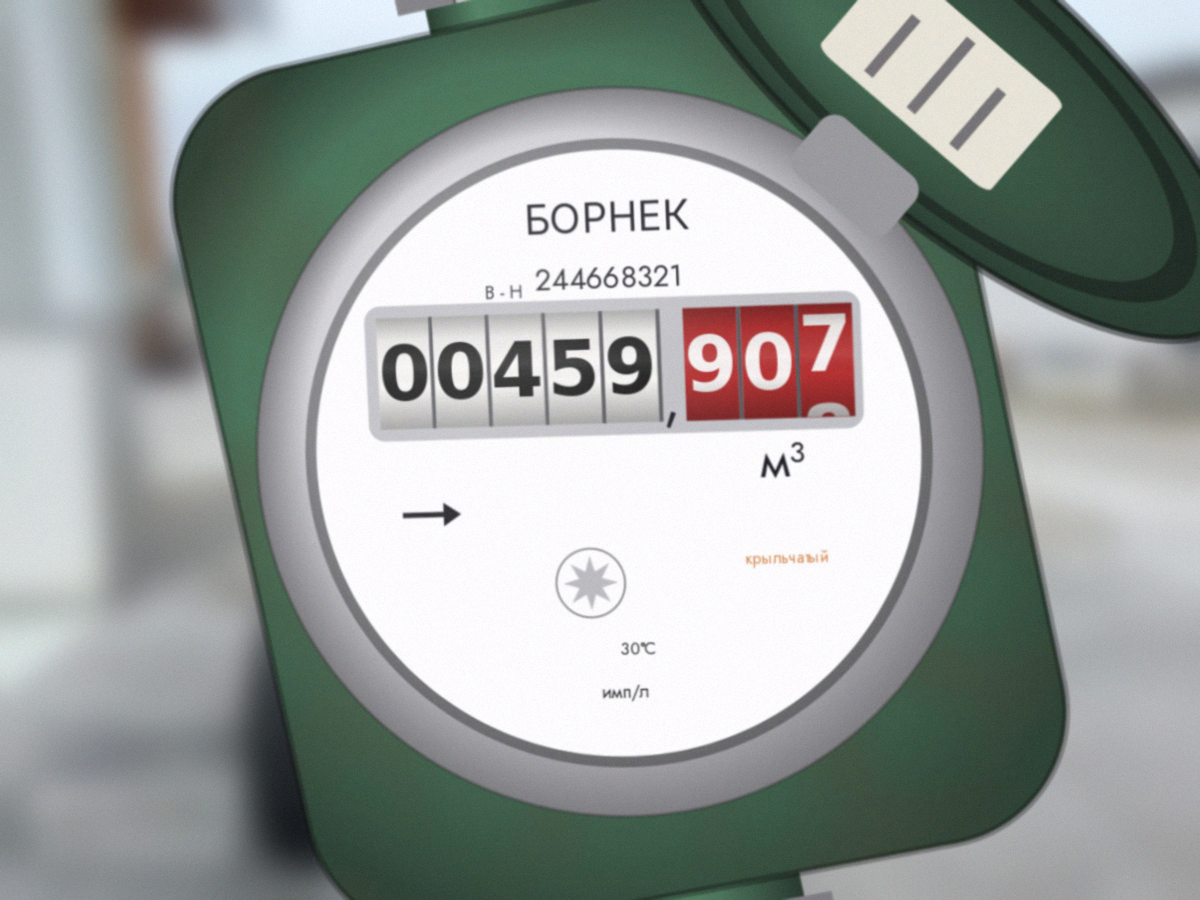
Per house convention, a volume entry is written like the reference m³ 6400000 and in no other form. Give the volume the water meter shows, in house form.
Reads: m³ 459.907
